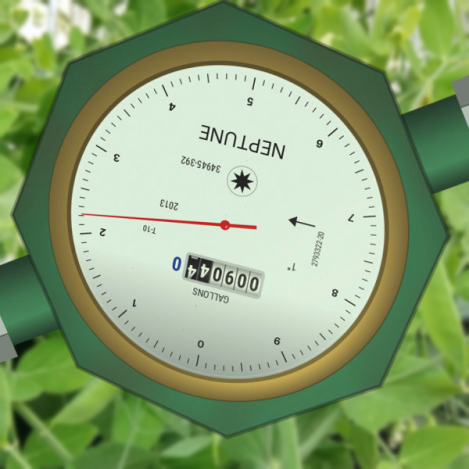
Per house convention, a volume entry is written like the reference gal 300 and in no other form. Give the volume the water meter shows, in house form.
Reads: gal 90442.2
